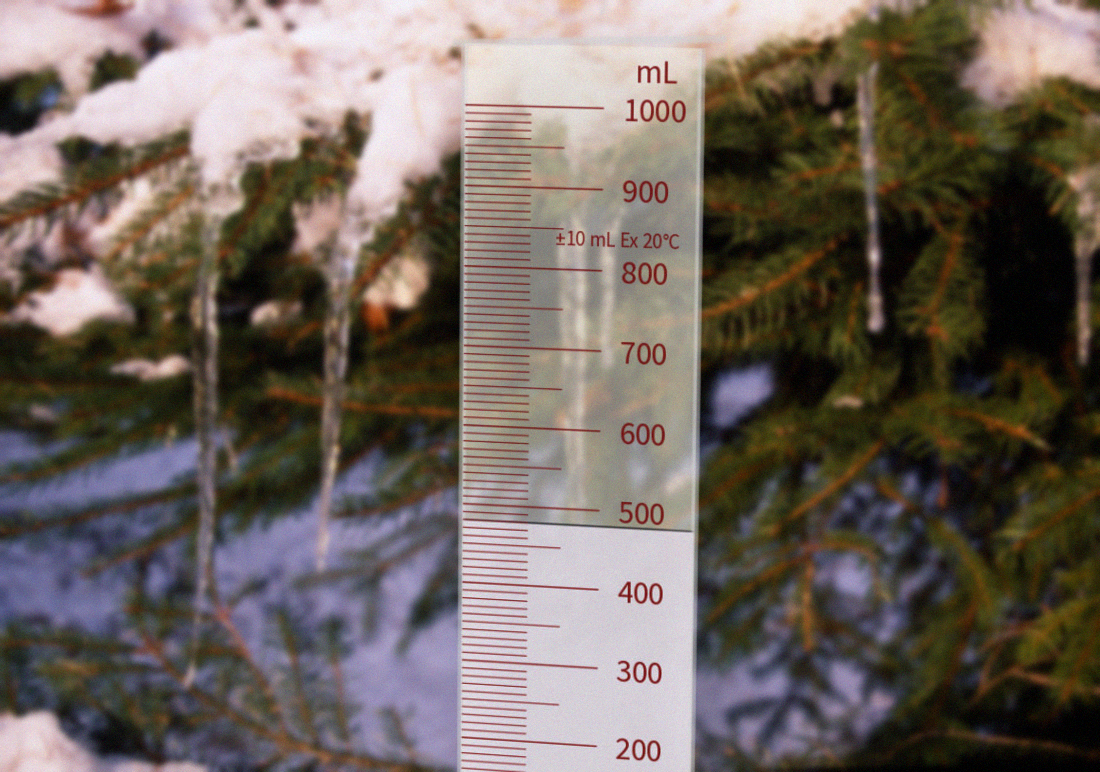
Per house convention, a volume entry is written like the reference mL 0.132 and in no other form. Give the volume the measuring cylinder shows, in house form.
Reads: mL 480
